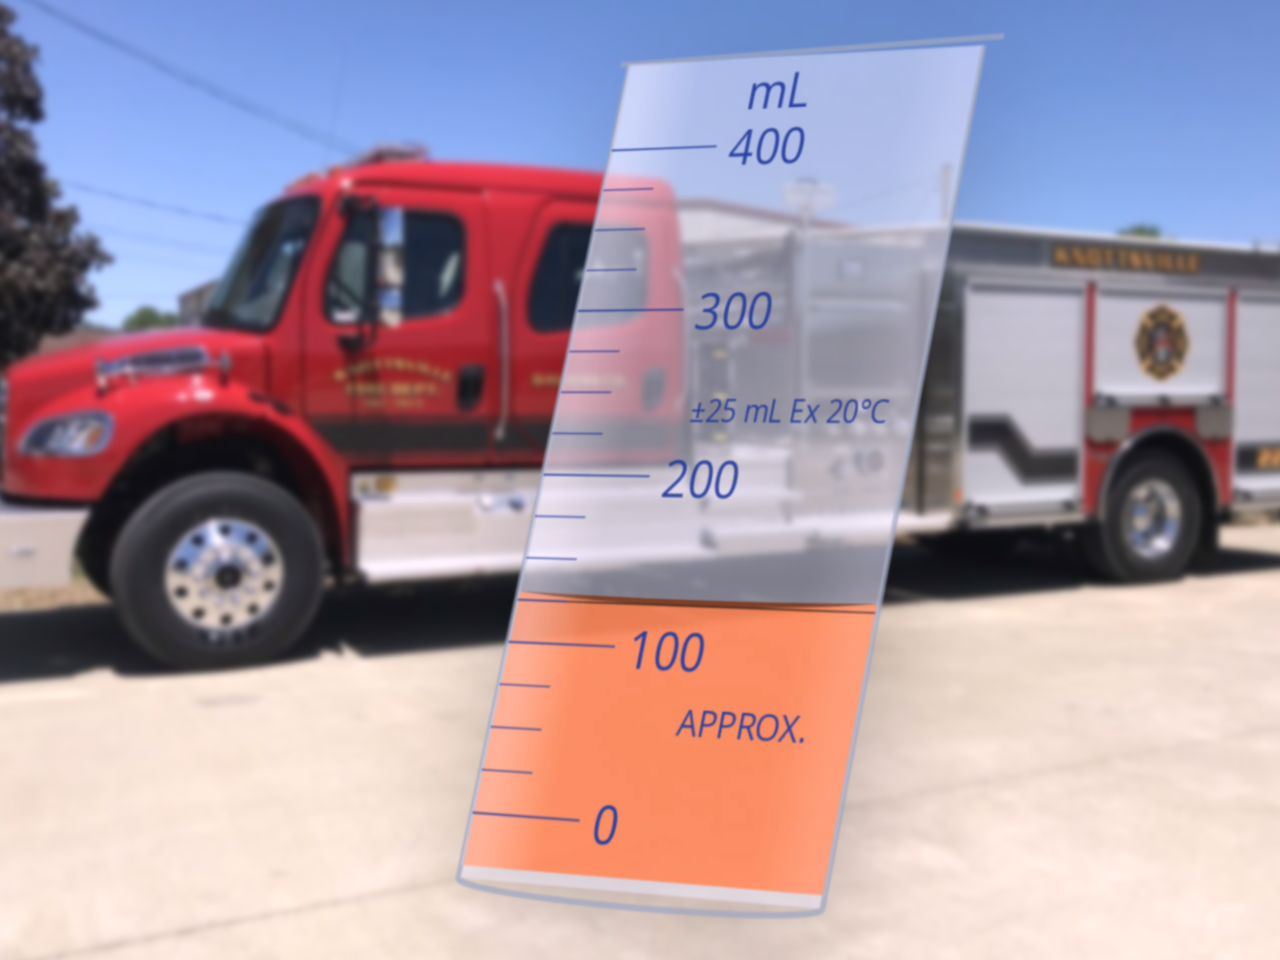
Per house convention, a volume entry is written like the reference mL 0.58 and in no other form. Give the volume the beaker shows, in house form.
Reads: mL 125
